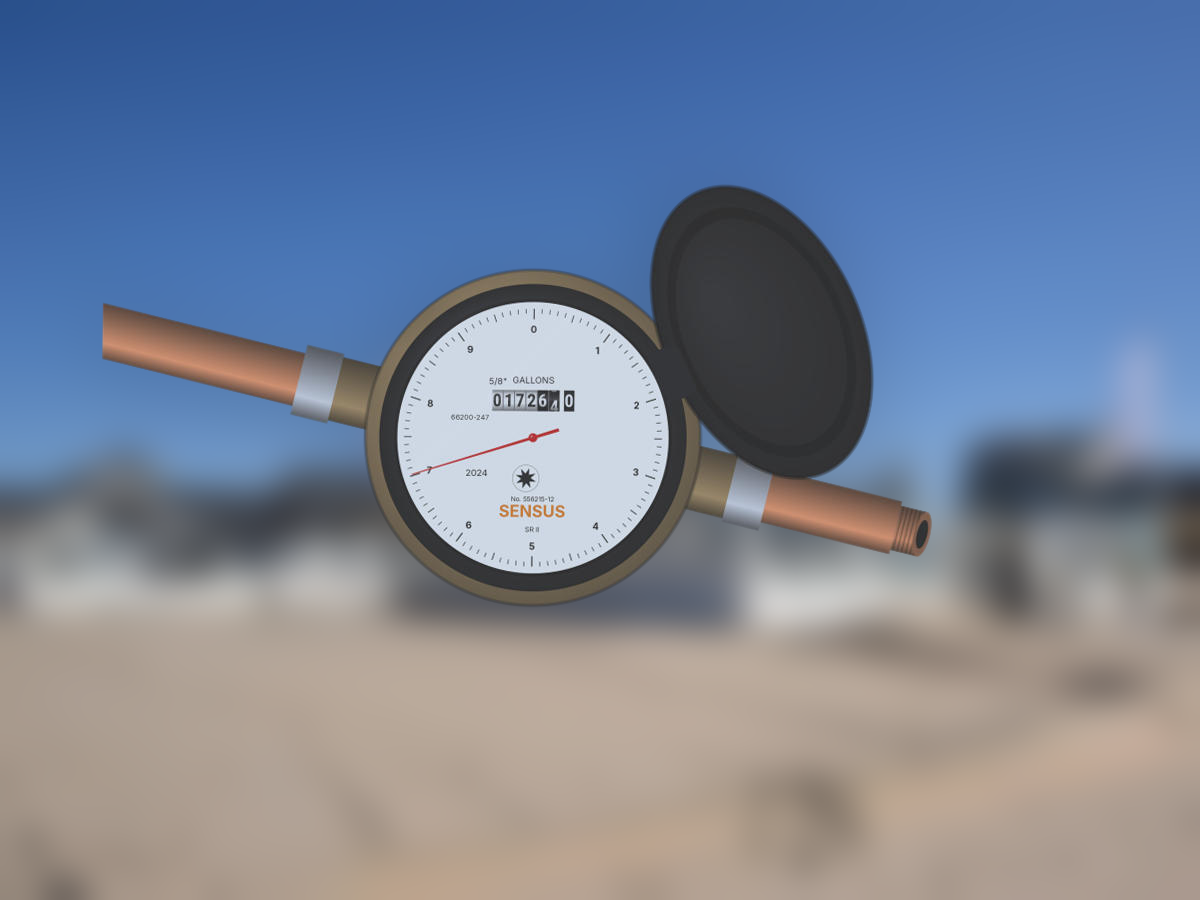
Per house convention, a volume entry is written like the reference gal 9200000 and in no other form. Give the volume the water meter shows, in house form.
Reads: gal 172637.0
